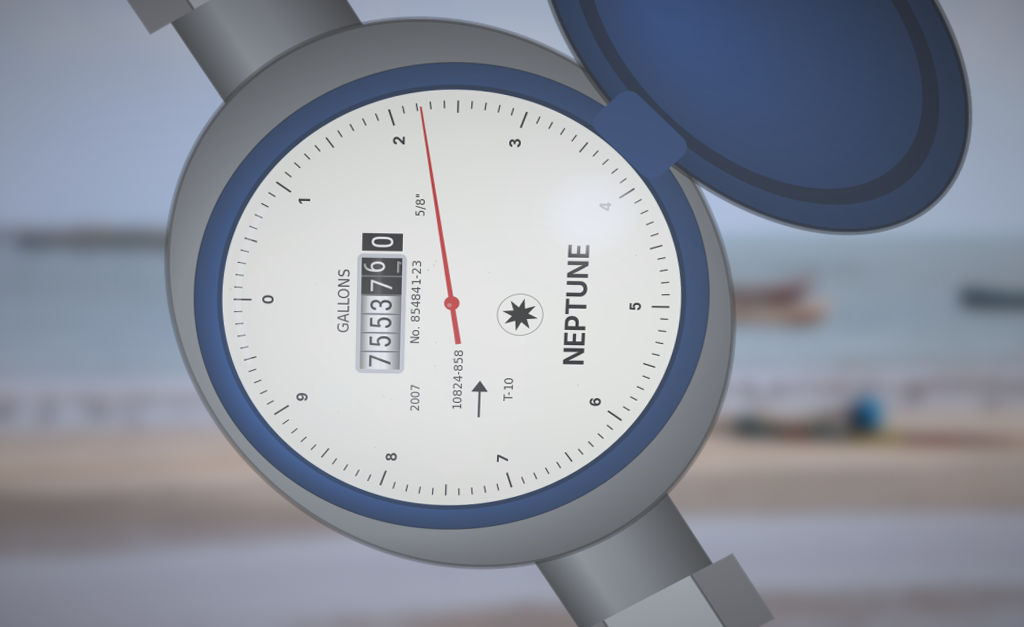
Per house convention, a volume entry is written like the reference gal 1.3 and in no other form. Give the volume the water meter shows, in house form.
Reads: gal 7553762.2
